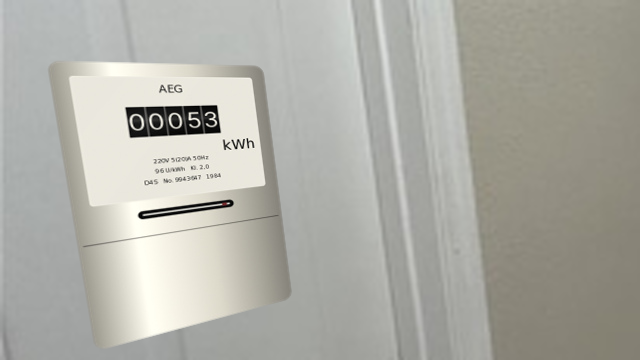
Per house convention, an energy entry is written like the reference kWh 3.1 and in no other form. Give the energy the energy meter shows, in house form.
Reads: kWh 53
